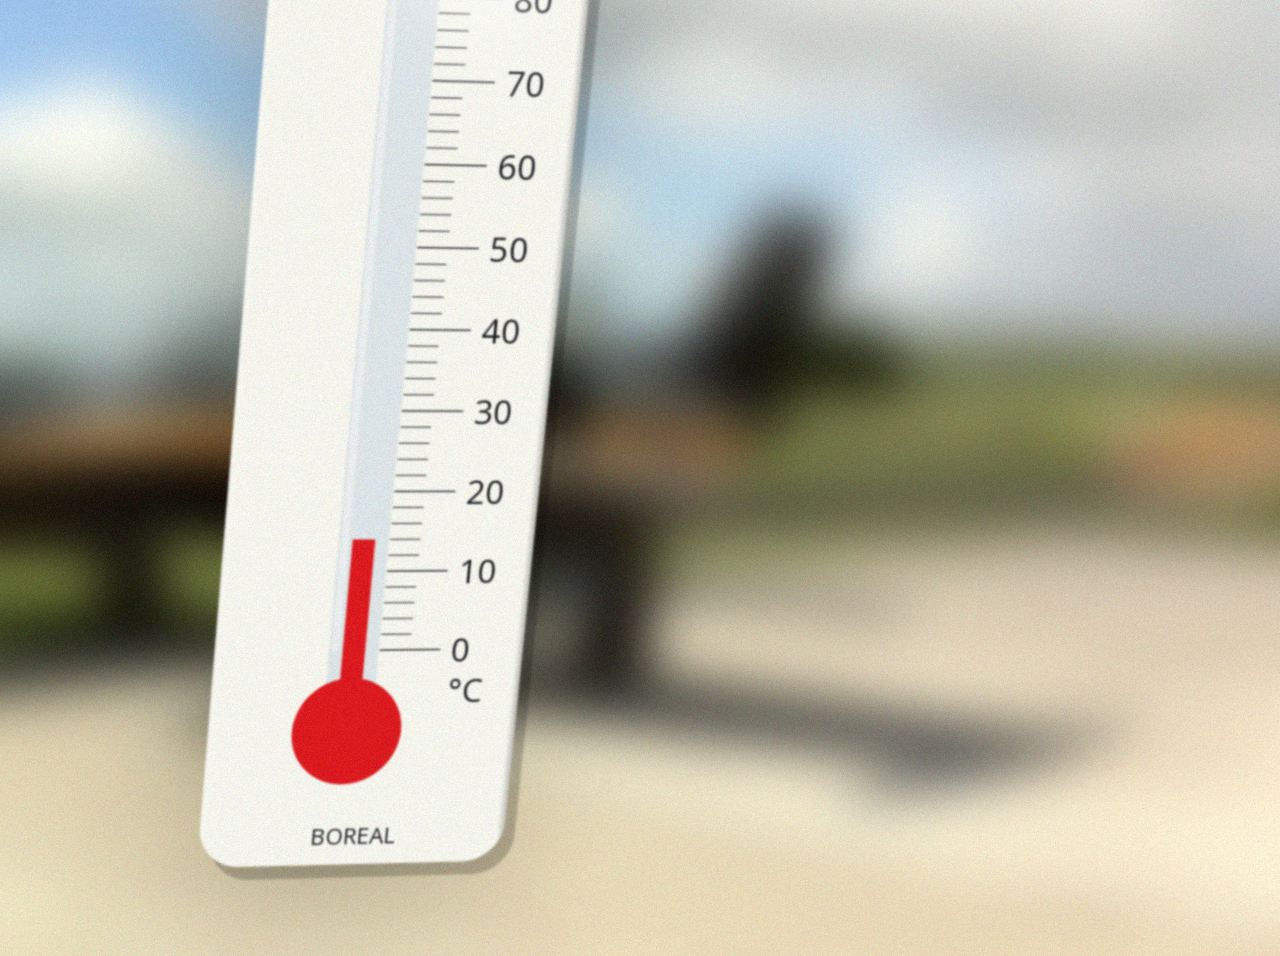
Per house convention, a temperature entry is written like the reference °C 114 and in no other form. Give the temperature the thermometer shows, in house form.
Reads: °C 14
